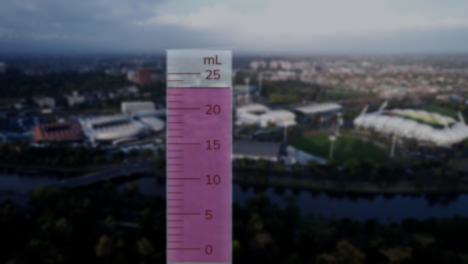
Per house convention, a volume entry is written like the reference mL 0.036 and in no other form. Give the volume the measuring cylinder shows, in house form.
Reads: mL 23
